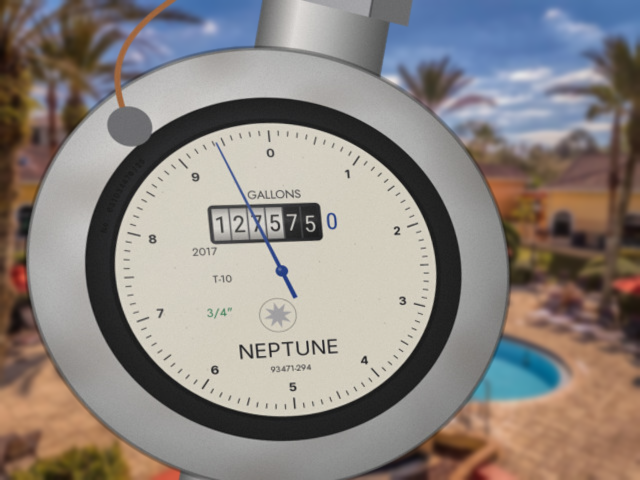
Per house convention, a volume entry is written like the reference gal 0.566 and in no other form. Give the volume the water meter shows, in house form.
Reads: gal 1275749.4
